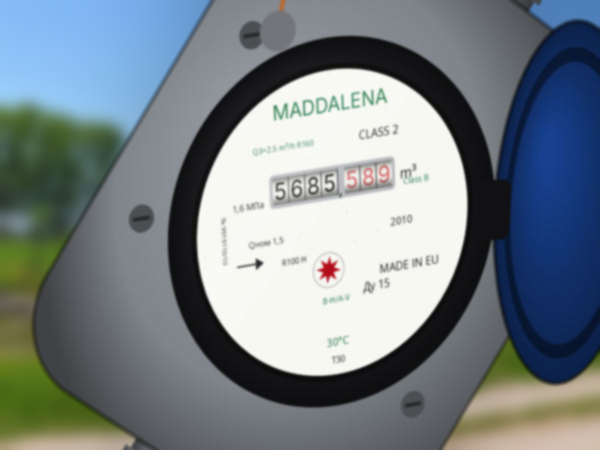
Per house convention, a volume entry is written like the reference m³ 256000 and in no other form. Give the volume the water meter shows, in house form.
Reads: m³ 5685.589
